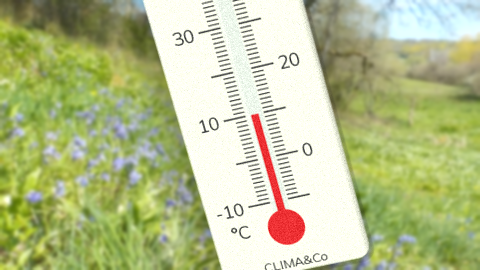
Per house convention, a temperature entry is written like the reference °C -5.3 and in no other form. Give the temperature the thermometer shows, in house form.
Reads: °C 10
